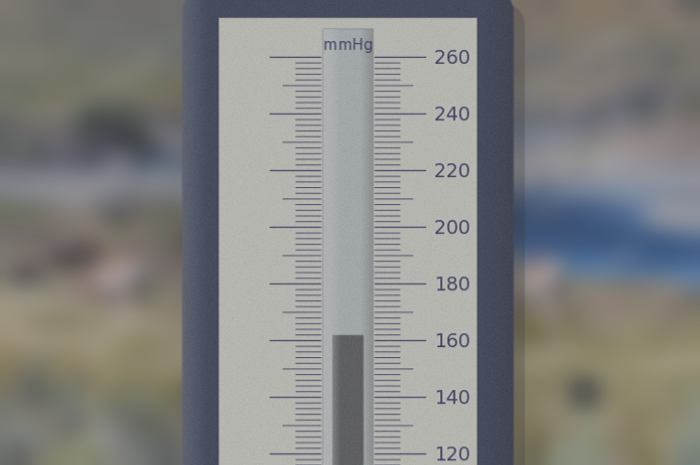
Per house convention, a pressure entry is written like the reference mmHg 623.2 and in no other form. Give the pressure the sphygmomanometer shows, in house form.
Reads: mmHg 162
